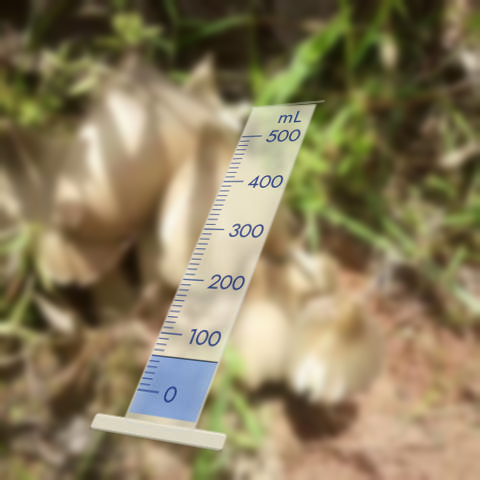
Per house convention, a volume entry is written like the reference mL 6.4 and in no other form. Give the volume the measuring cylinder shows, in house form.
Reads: mL 60
